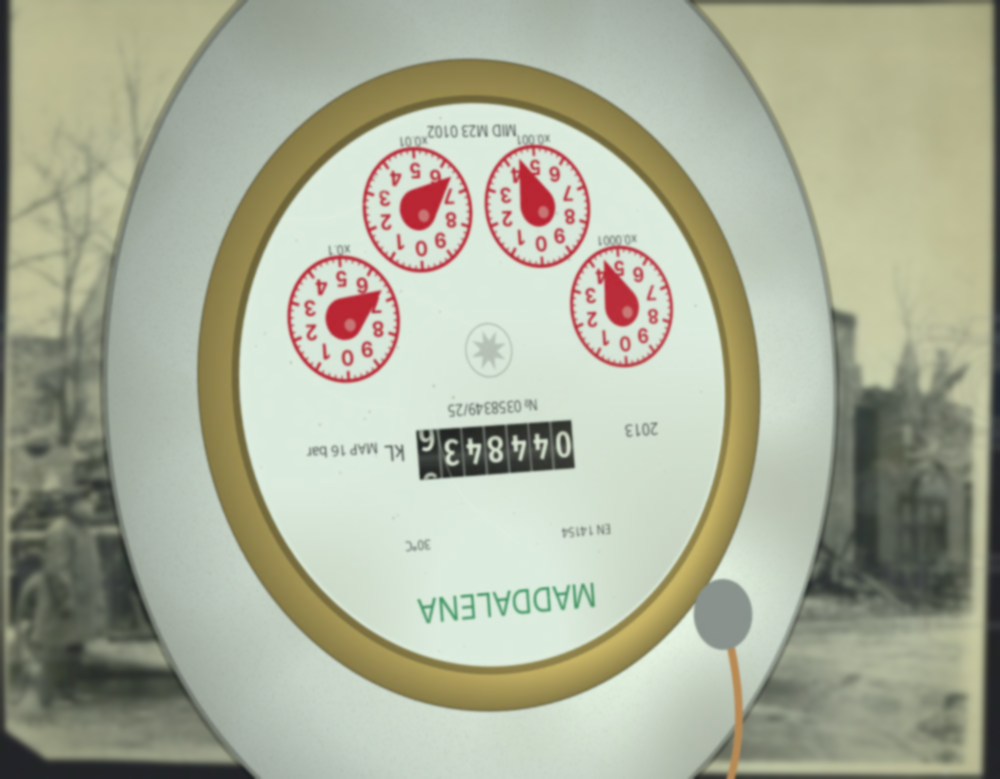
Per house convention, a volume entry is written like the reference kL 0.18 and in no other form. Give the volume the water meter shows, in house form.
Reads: kL 448435.6644
